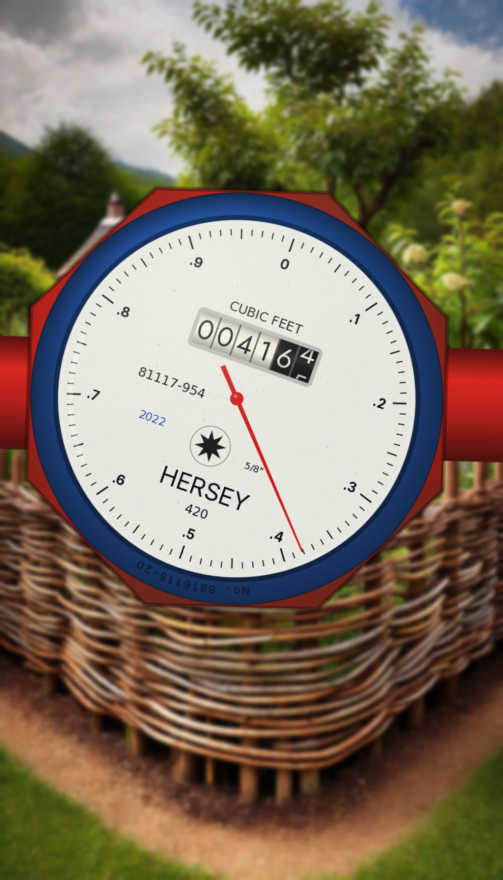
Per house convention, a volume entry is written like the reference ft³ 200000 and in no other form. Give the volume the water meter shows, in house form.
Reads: ft³ 4164.38
